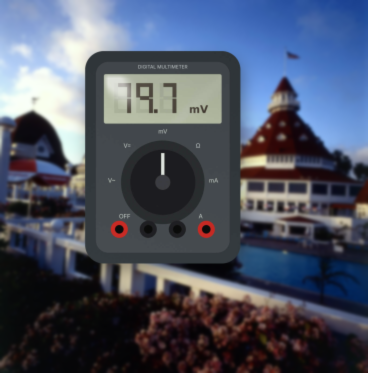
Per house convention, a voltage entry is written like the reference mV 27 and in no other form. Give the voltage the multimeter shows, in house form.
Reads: mV 79.7
